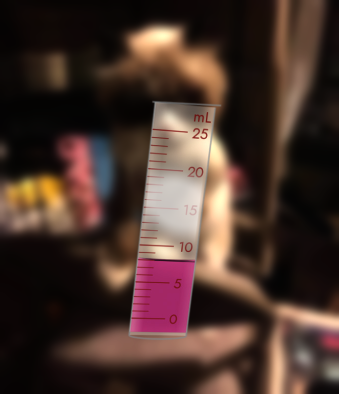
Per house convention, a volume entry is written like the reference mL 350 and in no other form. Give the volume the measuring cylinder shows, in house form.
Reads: mL 8
